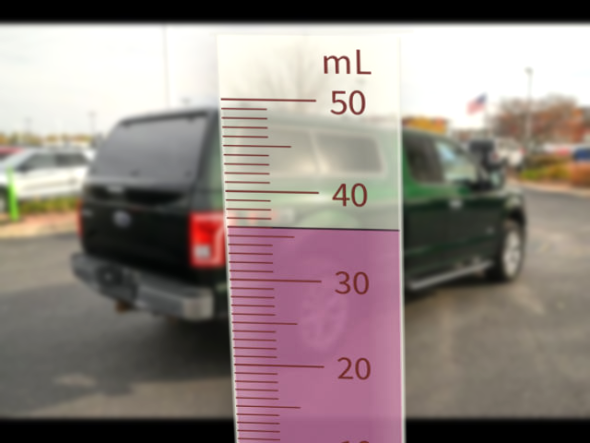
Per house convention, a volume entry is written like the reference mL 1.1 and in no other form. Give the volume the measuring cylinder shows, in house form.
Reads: mL 36
